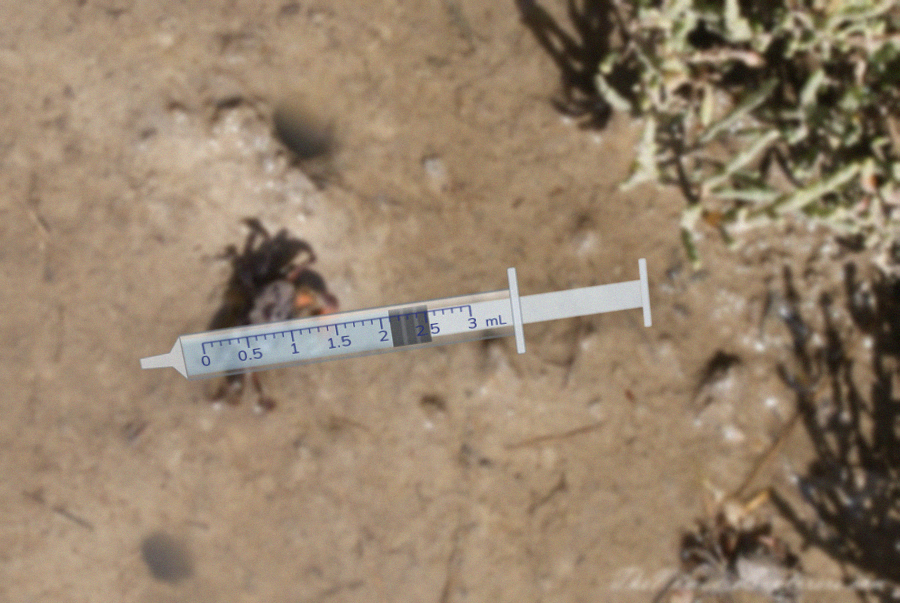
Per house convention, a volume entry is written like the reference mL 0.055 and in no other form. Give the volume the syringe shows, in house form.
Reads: mL 2.1
